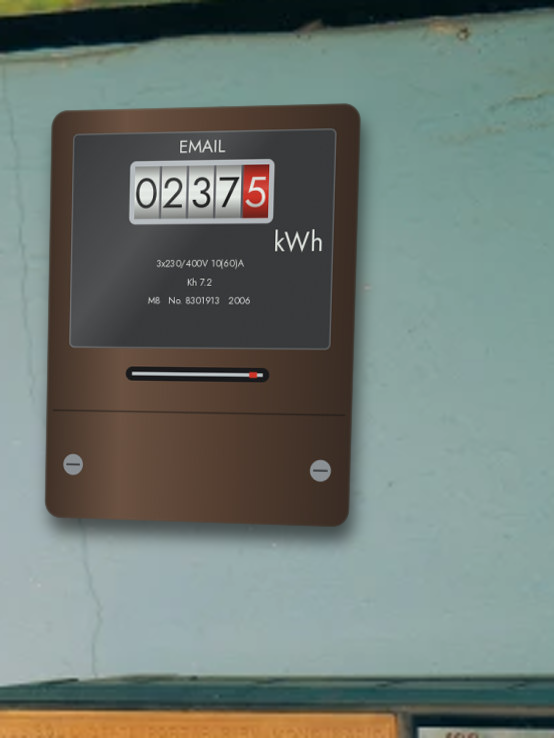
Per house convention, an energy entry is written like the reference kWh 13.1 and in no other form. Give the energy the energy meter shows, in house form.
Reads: kWh 237.5
